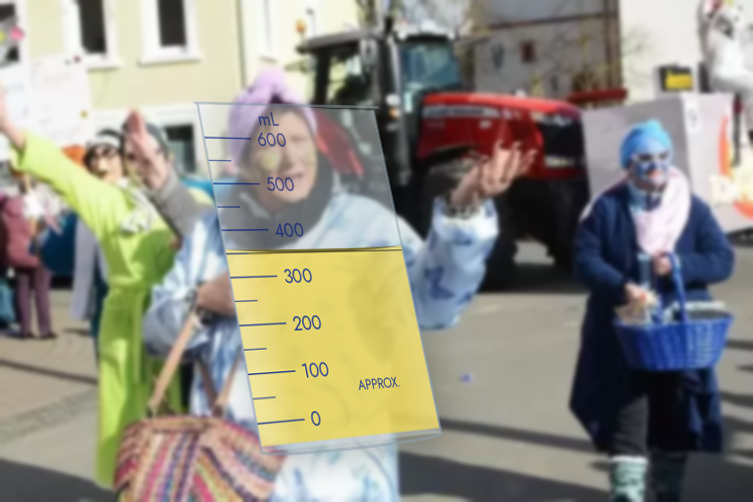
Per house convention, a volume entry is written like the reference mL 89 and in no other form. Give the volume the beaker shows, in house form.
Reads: mL 350
